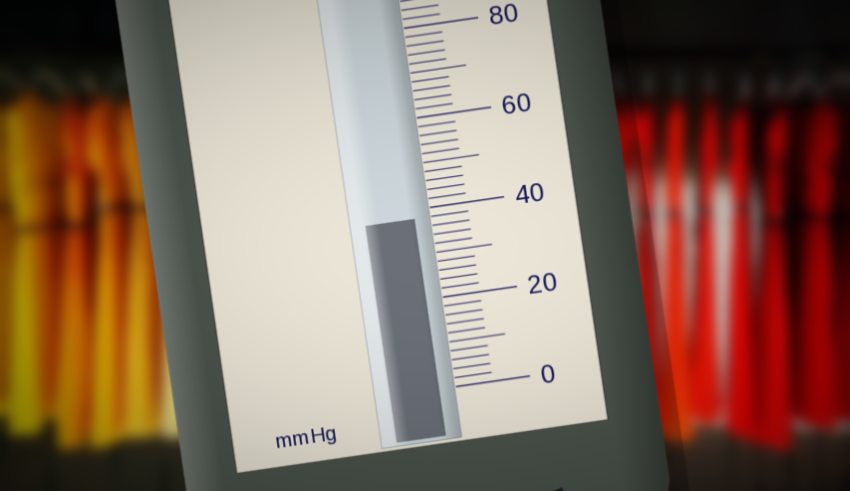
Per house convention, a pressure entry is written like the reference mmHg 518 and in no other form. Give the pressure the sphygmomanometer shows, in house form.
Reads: mmHg 38
